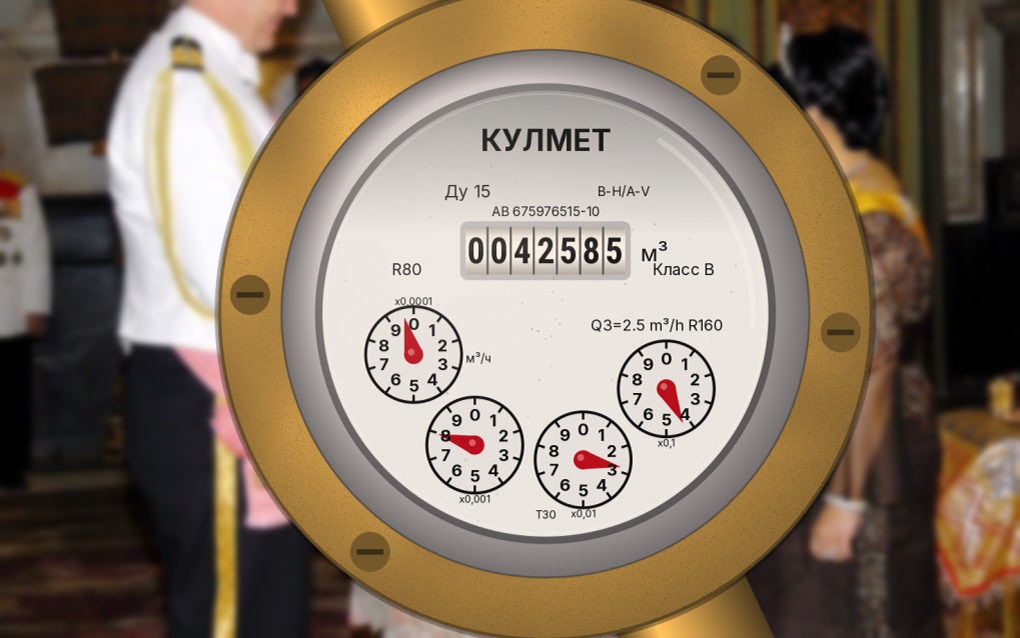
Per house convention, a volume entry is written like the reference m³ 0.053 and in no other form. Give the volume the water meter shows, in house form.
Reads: m³ 42585.4279
